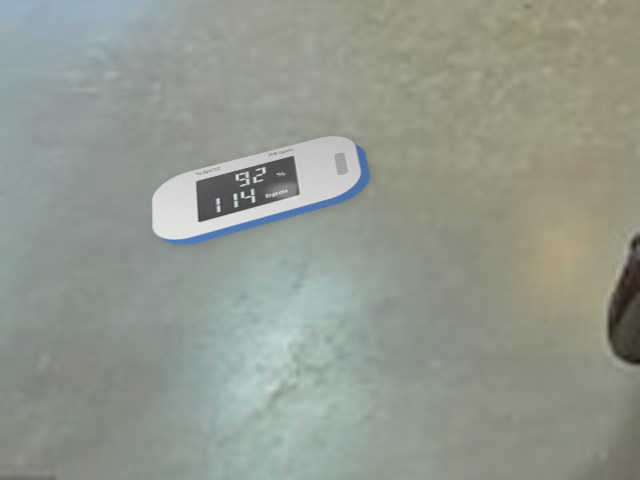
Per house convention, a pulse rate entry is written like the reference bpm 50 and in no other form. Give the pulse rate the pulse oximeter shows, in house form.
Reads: bpm 114
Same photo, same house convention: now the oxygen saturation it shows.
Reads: % 92
